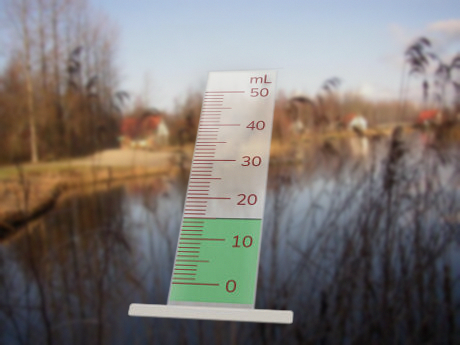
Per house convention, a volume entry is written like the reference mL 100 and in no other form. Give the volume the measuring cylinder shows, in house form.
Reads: mL 15
